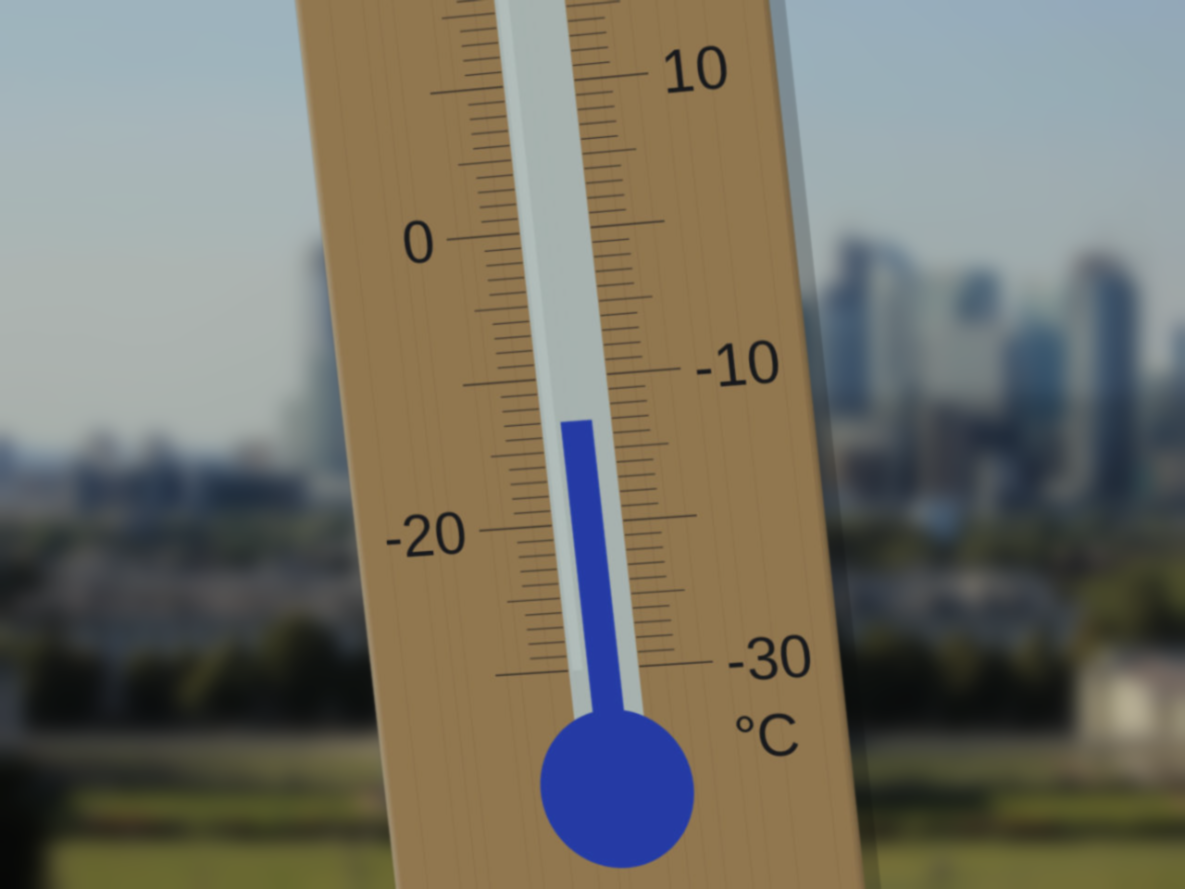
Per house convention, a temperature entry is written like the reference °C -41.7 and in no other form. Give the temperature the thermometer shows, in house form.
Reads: °C -13
